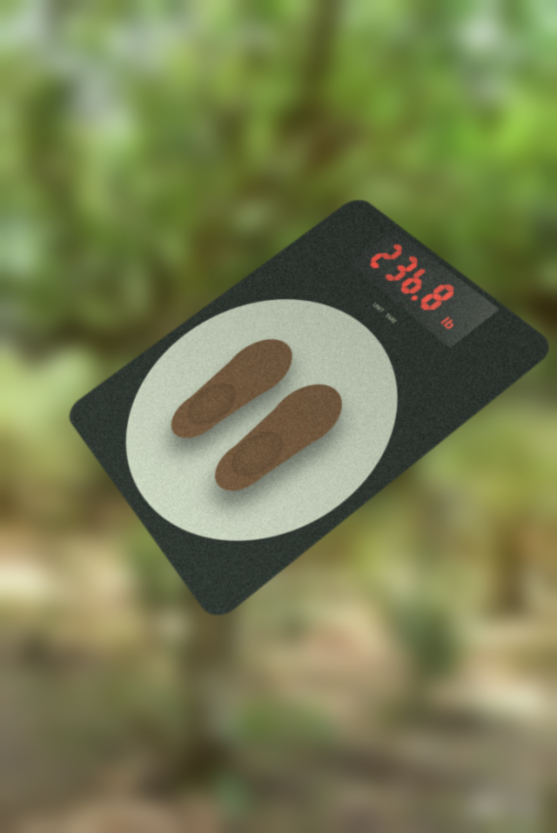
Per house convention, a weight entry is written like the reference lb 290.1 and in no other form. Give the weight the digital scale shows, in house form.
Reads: lb 236.8
